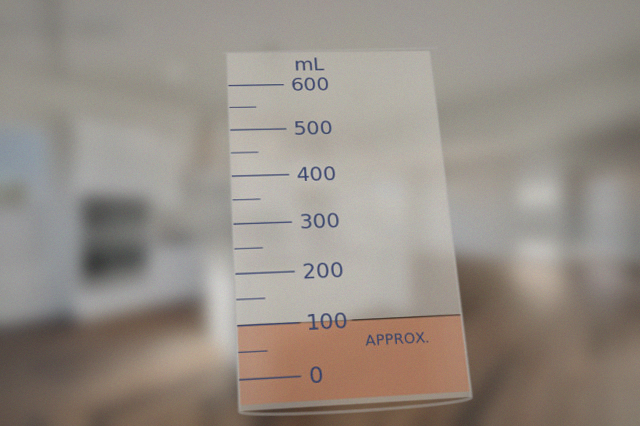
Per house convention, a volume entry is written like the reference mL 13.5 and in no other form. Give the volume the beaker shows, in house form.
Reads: mL 100
